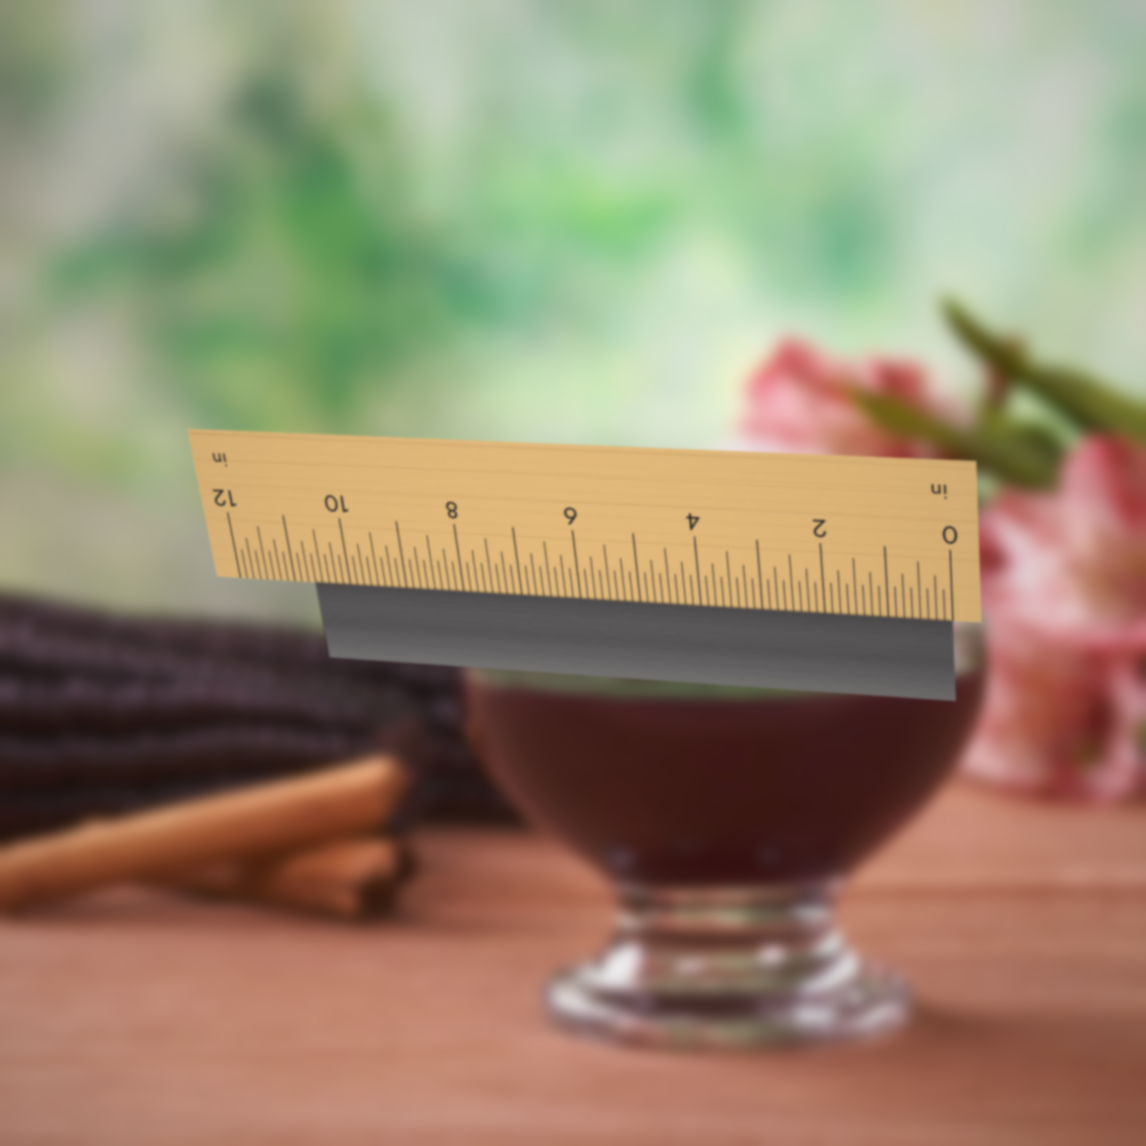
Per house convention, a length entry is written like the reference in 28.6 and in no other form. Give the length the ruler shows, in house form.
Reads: in 10.625
